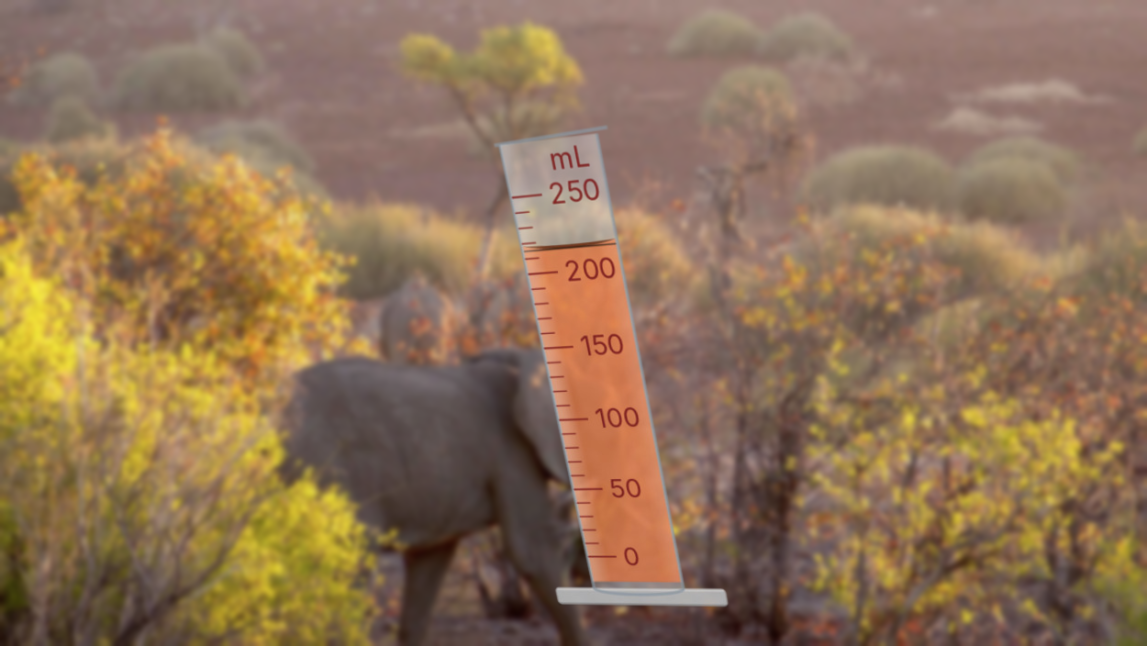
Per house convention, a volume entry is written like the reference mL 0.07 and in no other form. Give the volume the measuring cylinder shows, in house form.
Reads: mL 215
